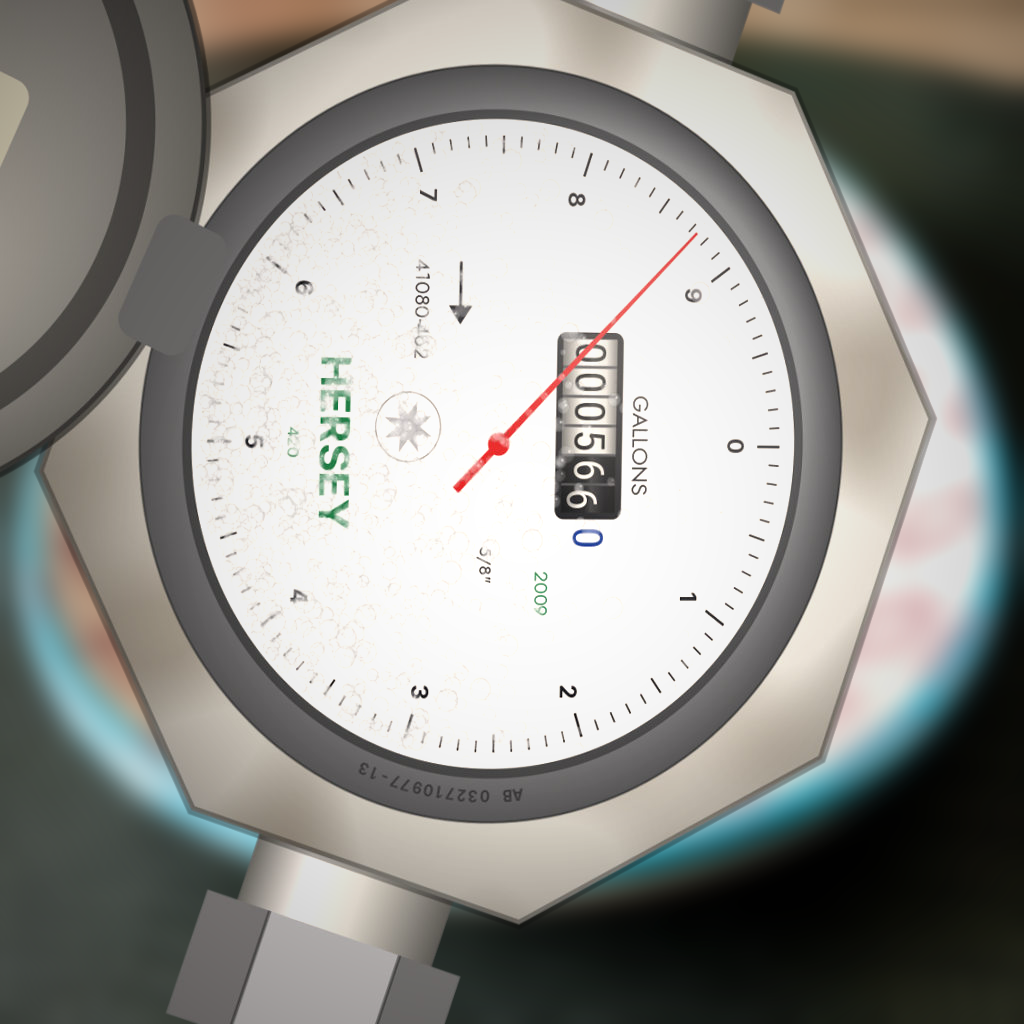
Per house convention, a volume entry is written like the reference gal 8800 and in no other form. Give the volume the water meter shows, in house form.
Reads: gal 5658.7
